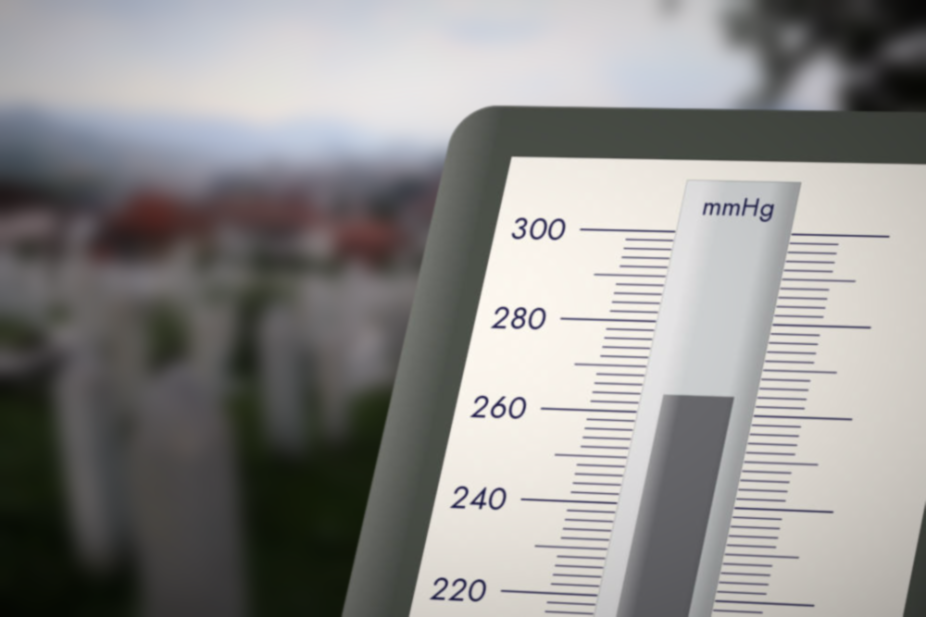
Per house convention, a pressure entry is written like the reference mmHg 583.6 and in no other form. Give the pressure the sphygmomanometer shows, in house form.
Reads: mmHg 264
